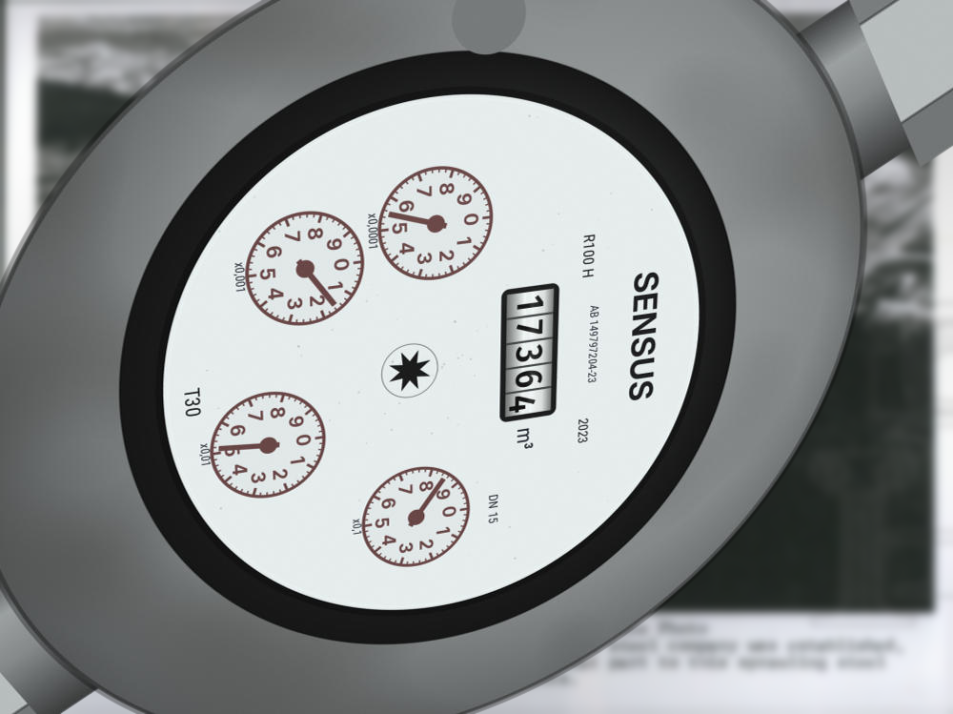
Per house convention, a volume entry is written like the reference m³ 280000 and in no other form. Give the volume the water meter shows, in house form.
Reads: m³ 17363.8515
